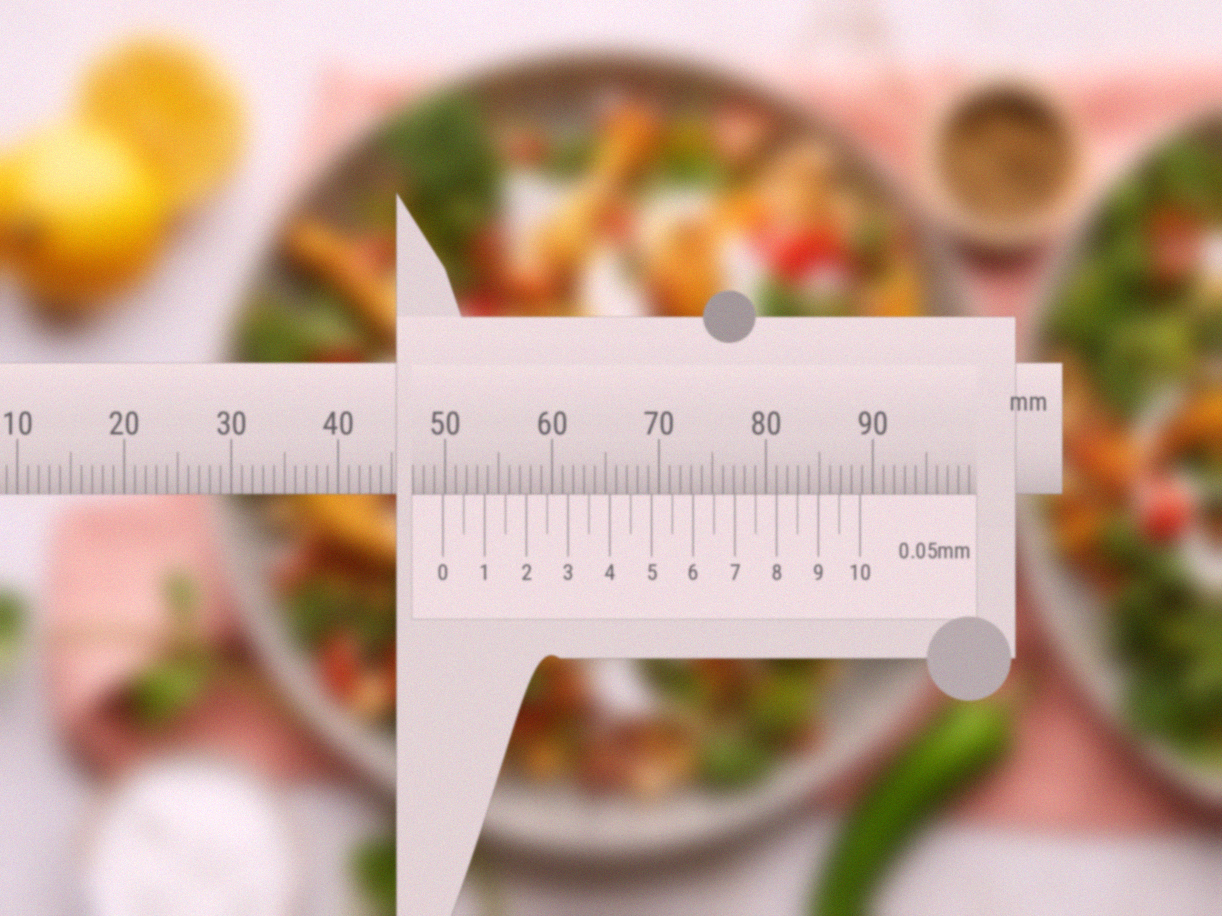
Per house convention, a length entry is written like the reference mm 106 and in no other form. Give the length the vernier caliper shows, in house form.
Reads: mm 49.8
